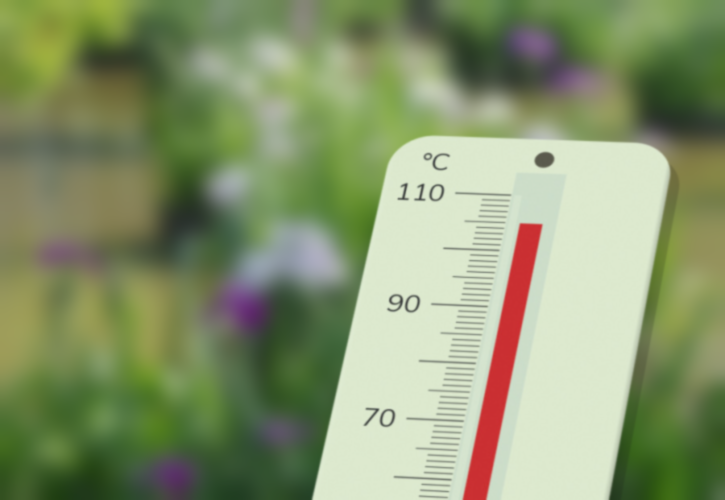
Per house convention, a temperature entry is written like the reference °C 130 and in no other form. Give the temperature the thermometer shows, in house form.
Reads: °C 105
